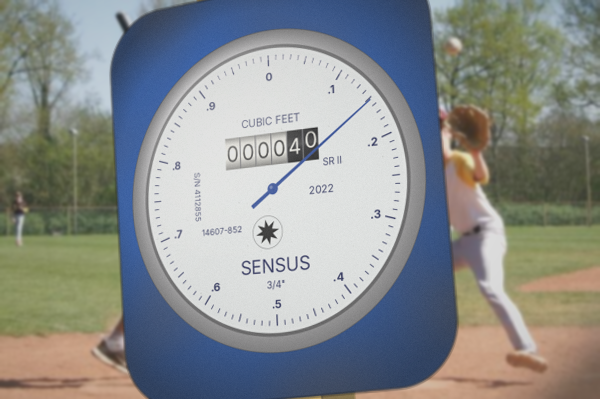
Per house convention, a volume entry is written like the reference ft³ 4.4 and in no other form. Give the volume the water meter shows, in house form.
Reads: ft³ 40.15
